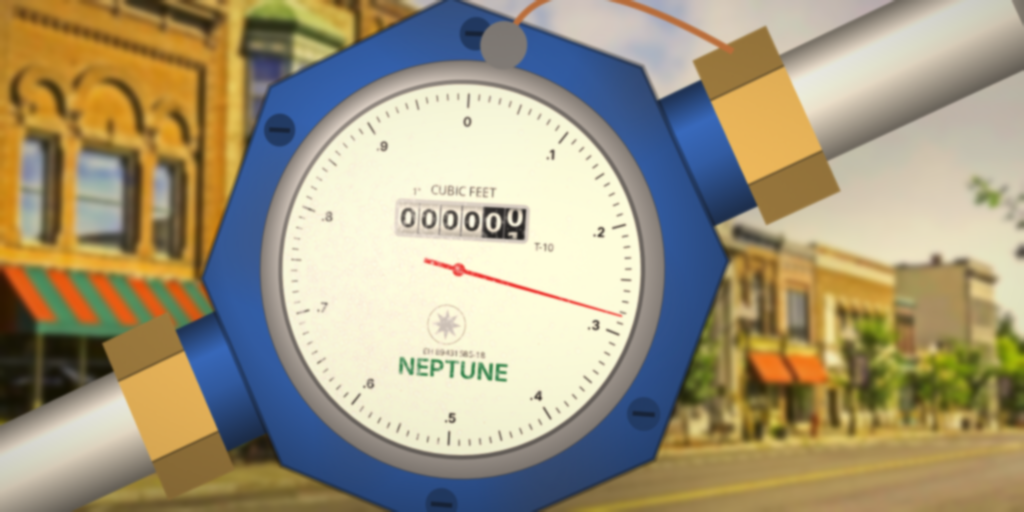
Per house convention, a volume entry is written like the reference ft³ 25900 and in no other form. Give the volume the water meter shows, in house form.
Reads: ft³ 0.28
